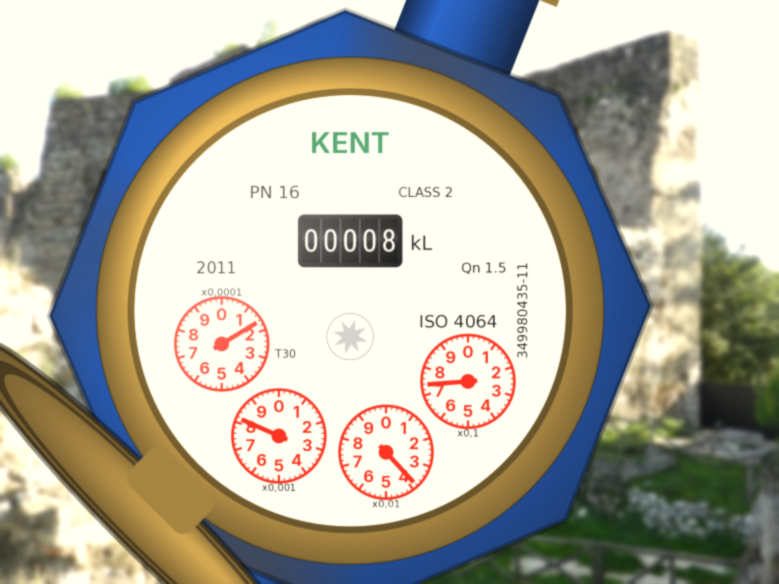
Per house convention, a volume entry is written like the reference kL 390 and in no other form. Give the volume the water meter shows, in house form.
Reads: kL 8.7381
